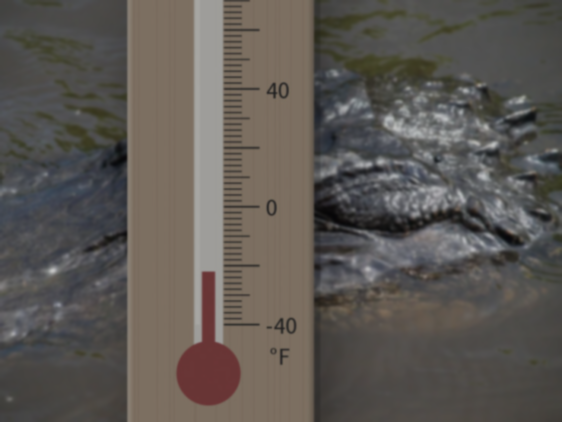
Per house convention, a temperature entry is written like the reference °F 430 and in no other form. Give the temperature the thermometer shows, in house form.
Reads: °F -22
